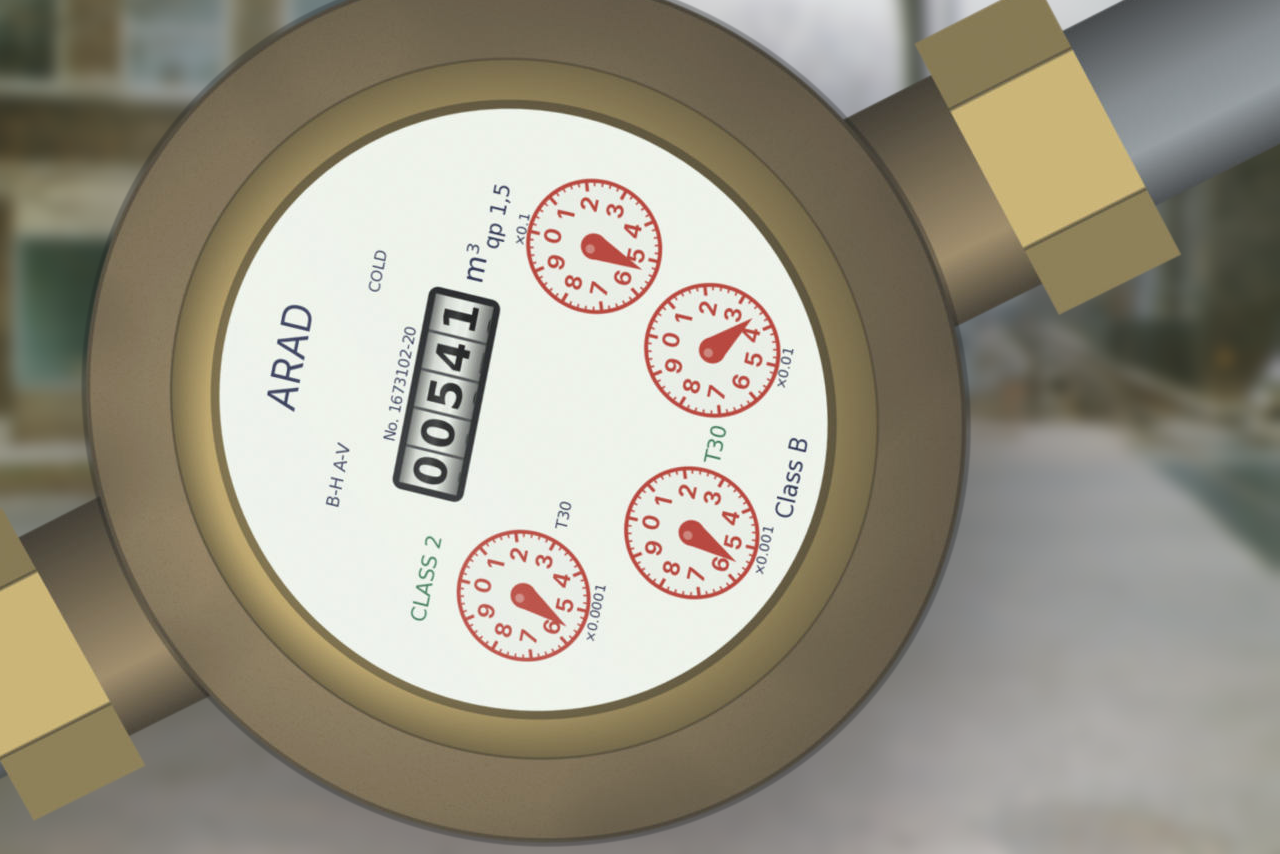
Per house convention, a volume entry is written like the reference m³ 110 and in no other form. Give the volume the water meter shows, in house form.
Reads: m³ 541.5355
